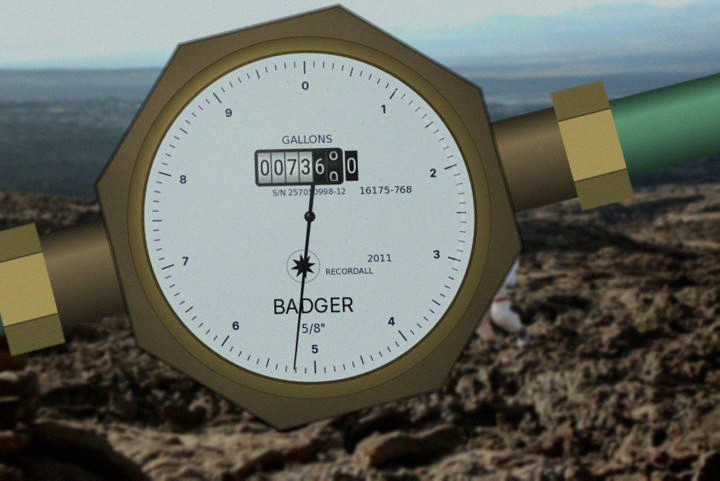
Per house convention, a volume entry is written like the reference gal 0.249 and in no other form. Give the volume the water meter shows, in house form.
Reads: gal 73685.2
